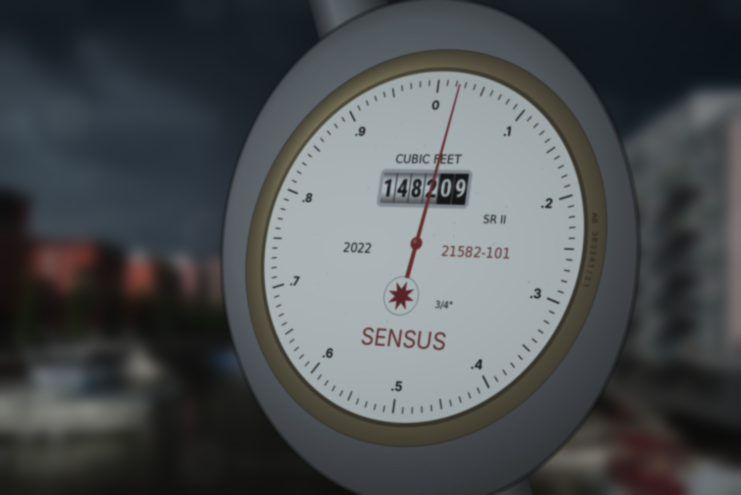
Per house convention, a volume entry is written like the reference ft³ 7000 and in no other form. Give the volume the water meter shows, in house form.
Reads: ft³ 148209.02
